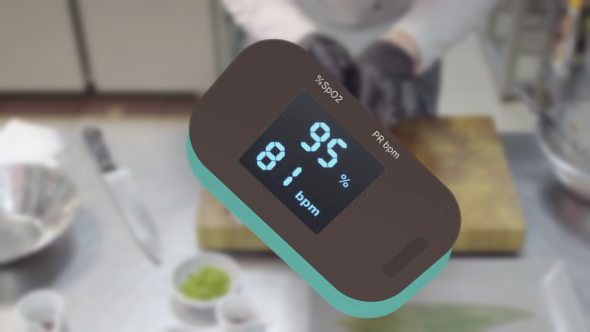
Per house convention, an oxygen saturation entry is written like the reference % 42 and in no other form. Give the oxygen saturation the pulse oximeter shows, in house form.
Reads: % 95
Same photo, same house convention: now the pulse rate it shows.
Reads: bpm 81
